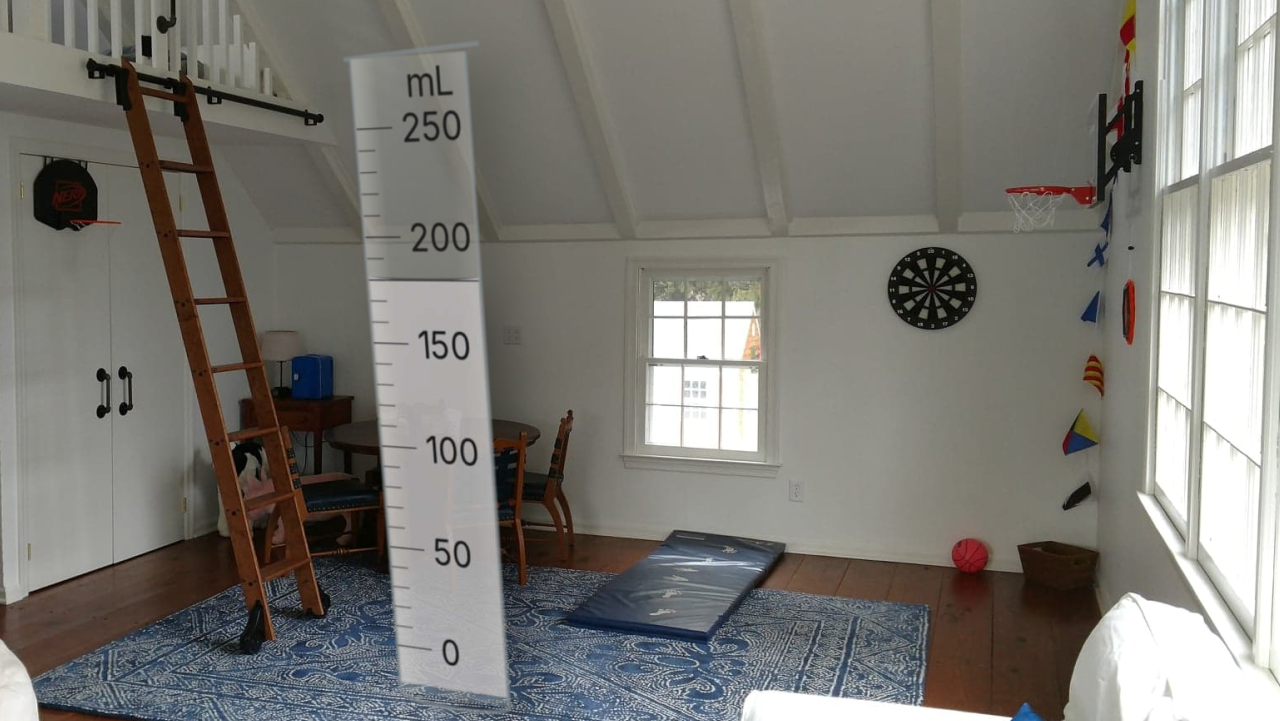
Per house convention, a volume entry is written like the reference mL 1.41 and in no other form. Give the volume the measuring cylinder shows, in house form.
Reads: mL 180
